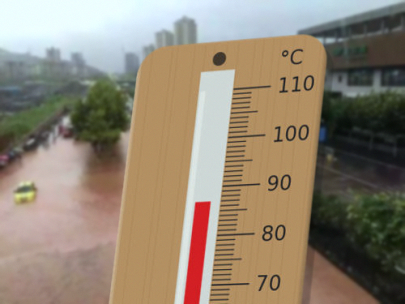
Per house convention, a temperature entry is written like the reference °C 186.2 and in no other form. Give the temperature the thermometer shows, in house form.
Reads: °C 87
